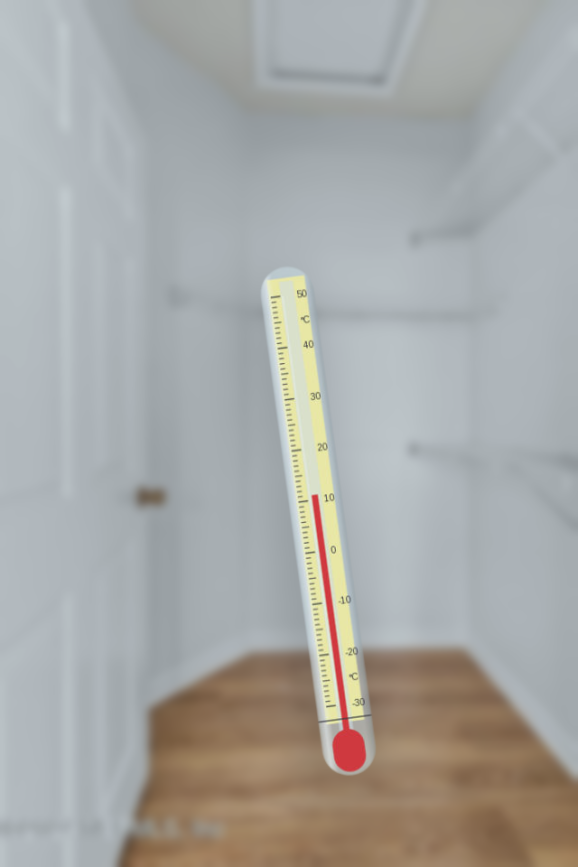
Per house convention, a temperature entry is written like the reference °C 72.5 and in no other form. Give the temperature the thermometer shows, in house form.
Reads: °C 11
